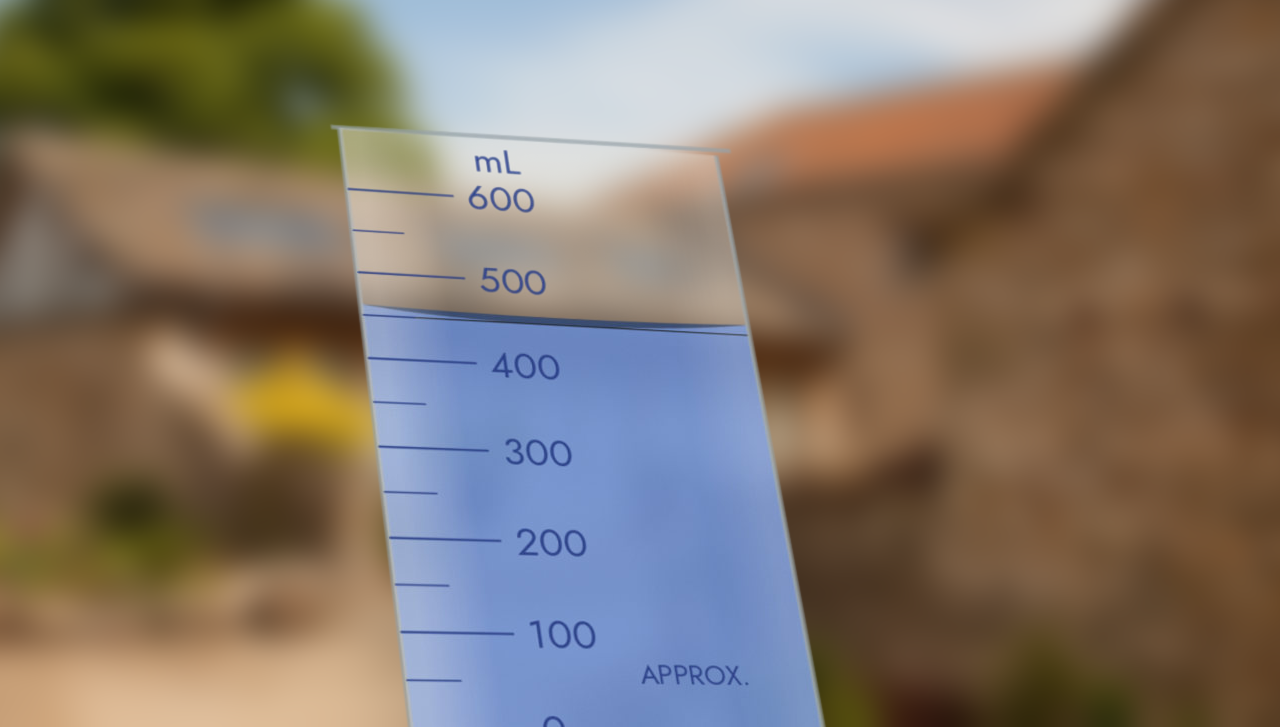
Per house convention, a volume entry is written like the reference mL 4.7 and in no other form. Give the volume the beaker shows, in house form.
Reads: mL 450
